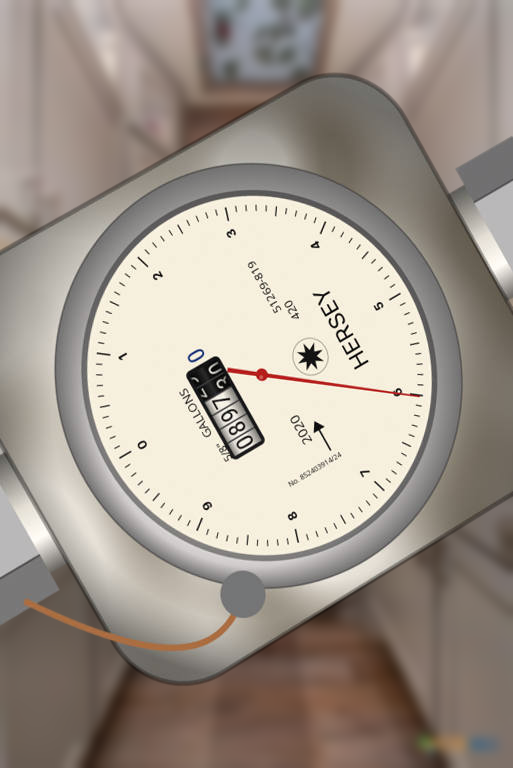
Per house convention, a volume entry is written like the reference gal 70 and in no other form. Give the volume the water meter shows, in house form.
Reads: gal 897296.0
